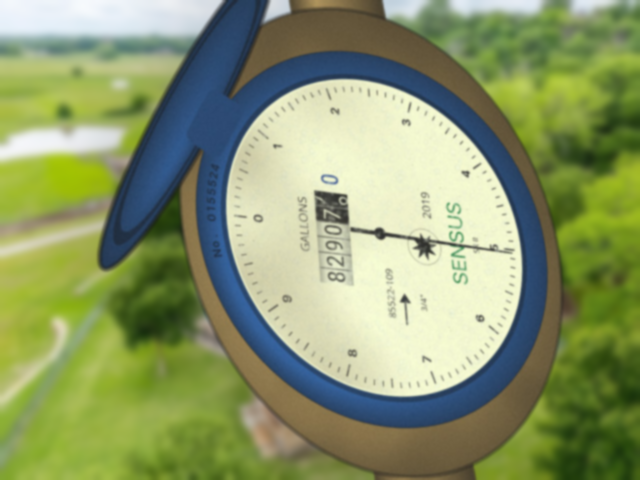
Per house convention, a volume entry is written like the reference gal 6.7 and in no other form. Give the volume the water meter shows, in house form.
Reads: gal 8290775.0
